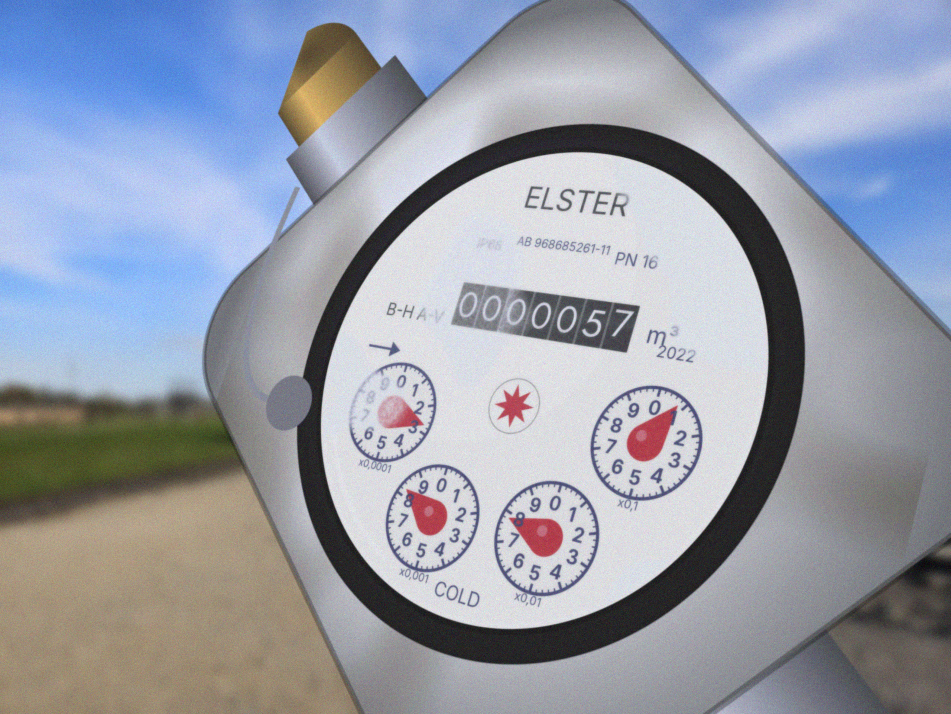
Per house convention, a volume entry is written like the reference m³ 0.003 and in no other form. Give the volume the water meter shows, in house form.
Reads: m³ 57.0782
